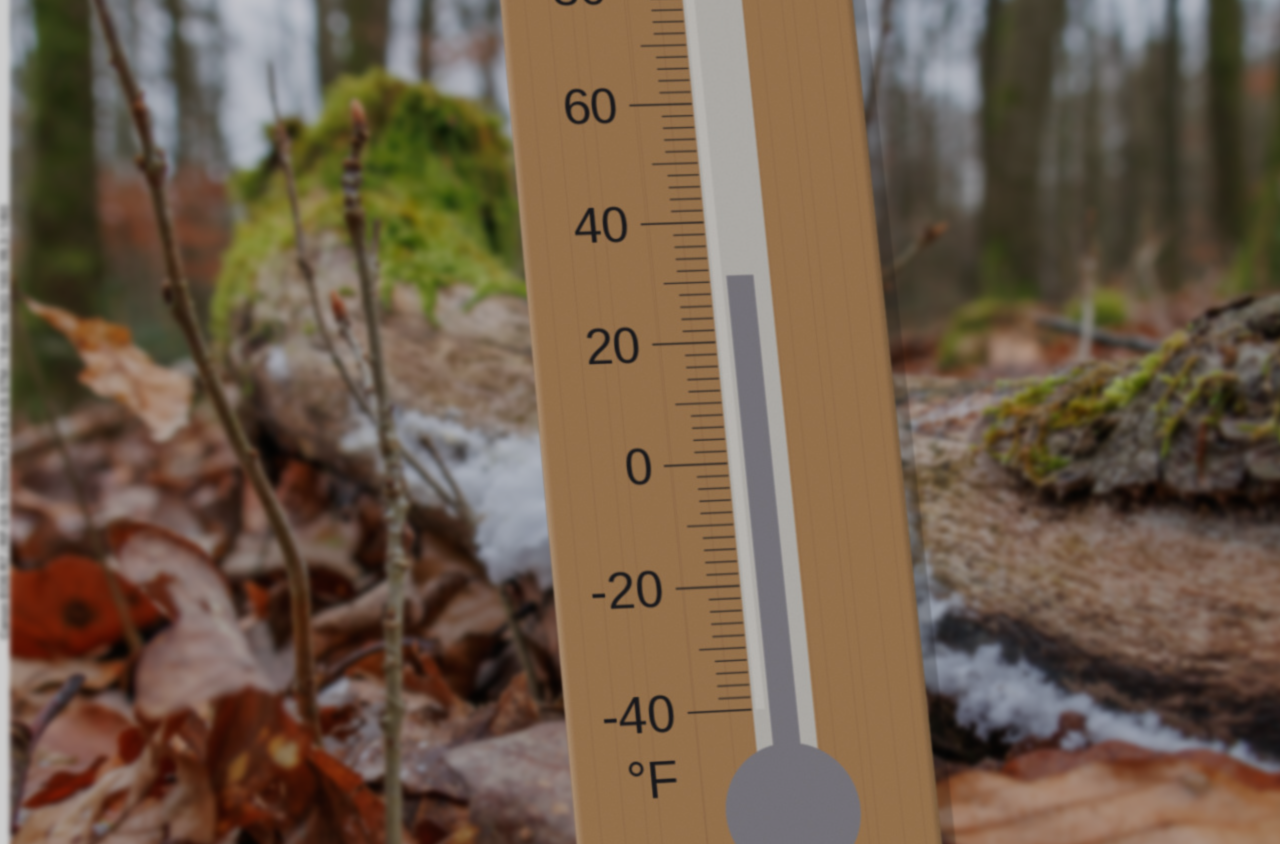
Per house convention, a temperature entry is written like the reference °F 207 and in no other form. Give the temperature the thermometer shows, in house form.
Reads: °F 31
